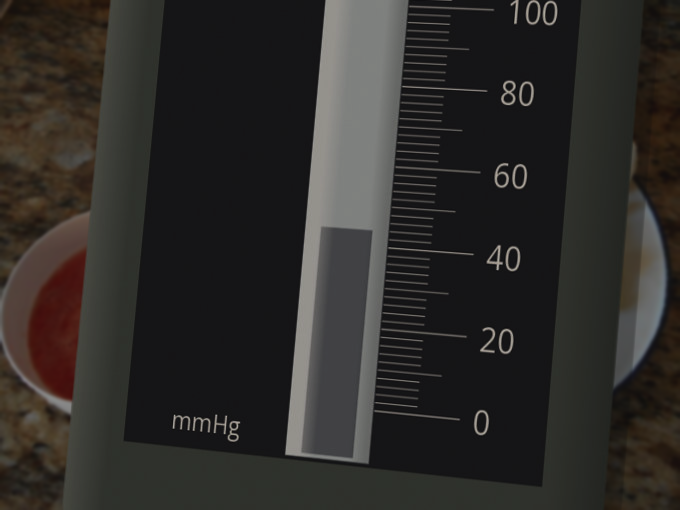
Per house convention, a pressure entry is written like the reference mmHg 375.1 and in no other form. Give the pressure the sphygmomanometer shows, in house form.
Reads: mmHg 44
